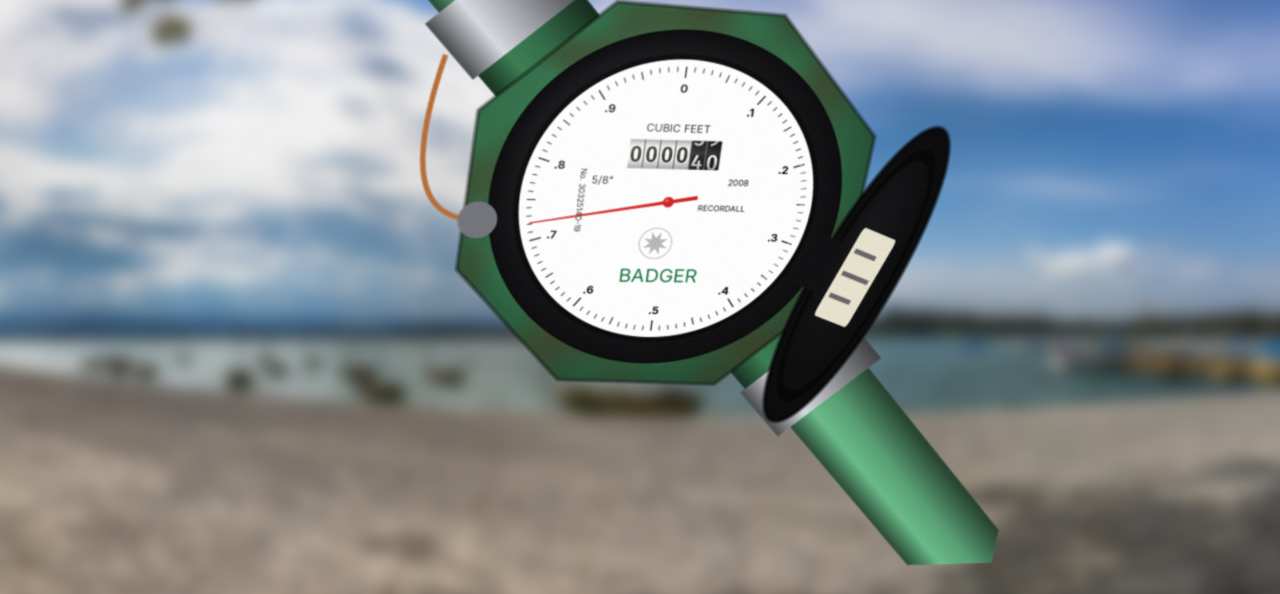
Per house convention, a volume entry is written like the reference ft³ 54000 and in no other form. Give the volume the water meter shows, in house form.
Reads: ft³ 39.72
